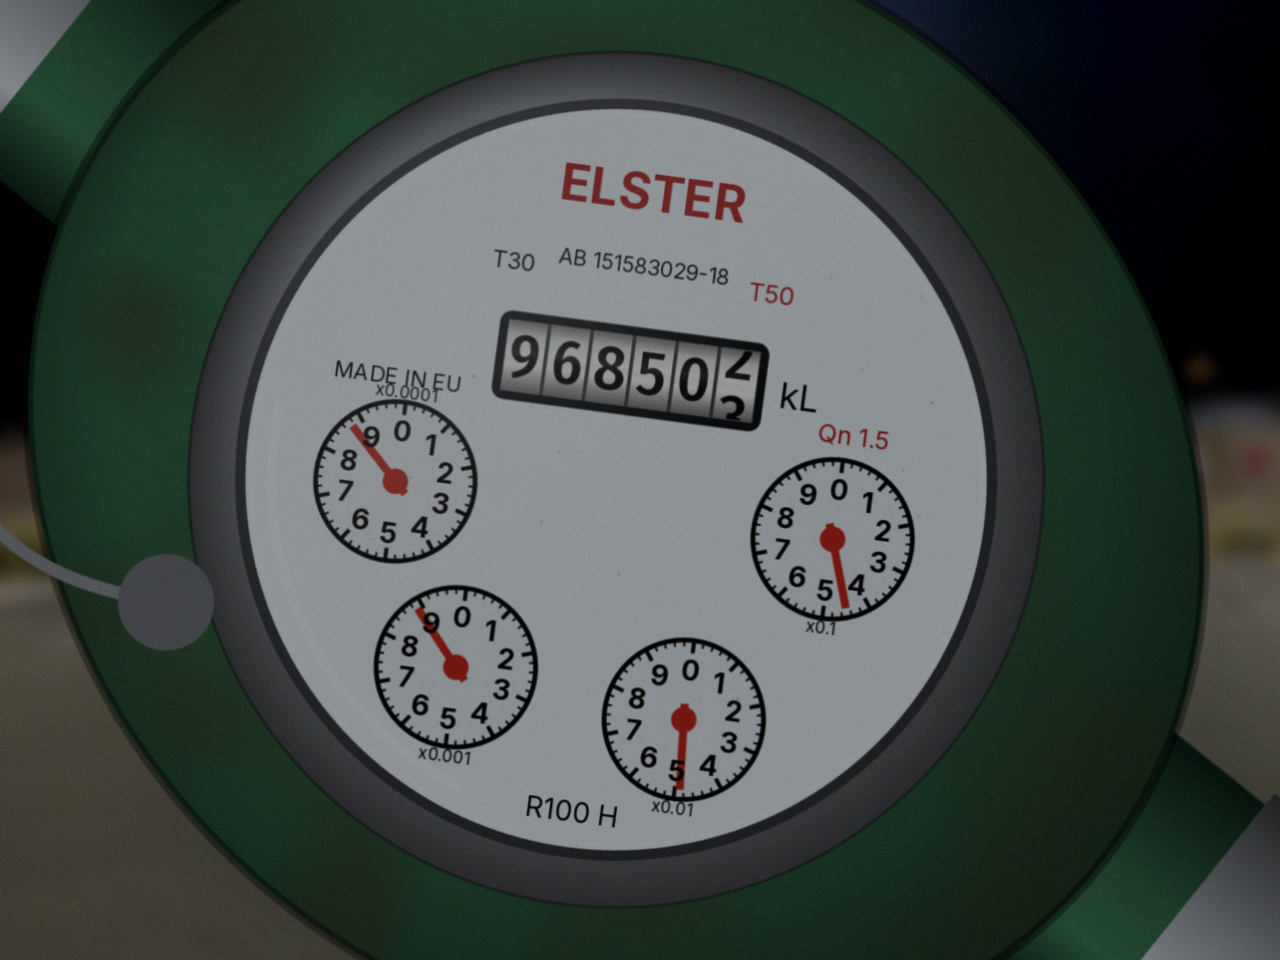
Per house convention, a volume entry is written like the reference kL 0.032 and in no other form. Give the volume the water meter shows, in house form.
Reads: kL 968502.4488
